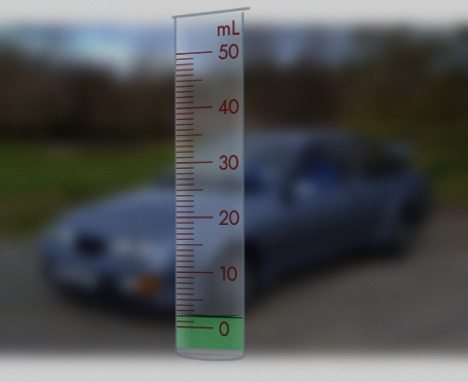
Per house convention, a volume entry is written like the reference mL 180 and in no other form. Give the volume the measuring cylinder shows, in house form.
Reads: mL 2
